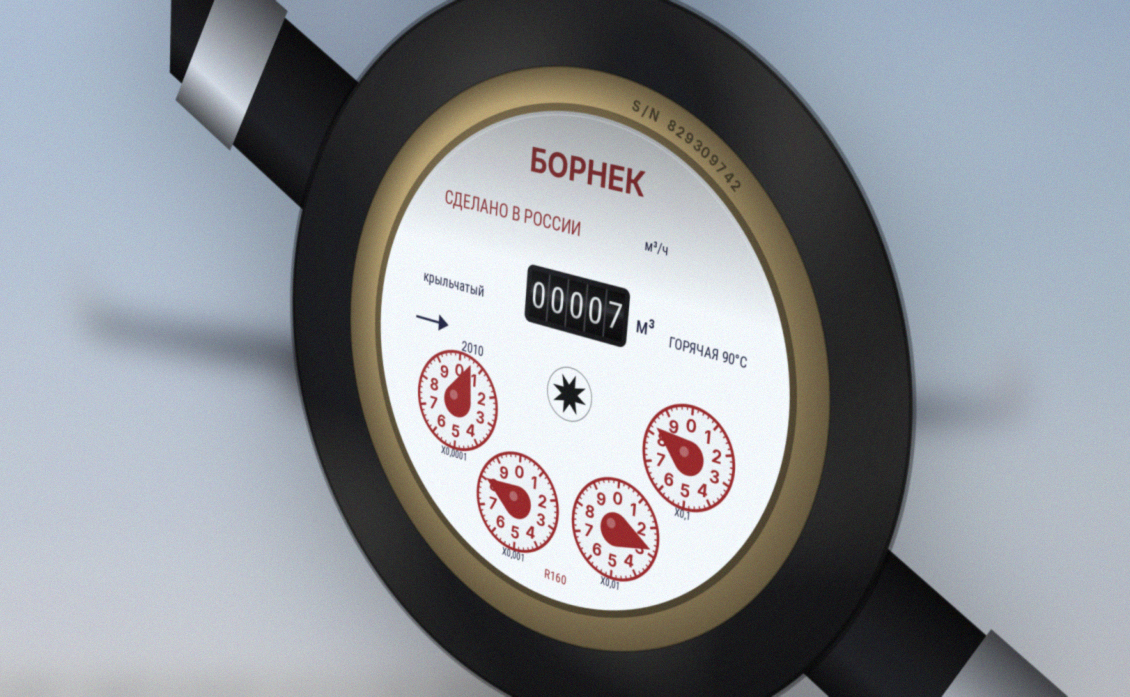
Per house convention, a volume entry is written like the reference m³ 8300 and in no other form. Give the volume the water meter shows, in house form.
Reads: m³ 7.8280
